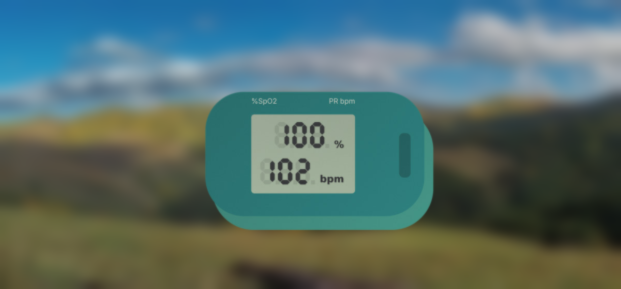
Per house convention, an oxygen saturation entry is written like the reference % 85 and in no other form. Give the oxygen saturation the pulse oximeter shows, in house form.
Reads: % 100
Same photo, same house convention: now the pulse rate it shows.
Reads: bpm 102
